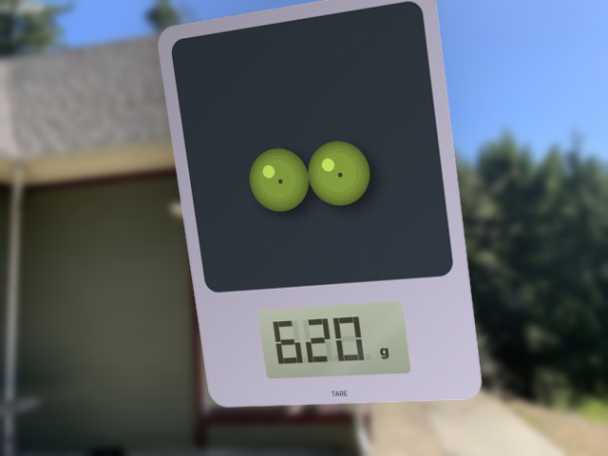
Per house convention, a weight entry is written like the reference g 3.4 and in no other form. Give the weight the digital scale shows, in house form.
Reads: g 620
